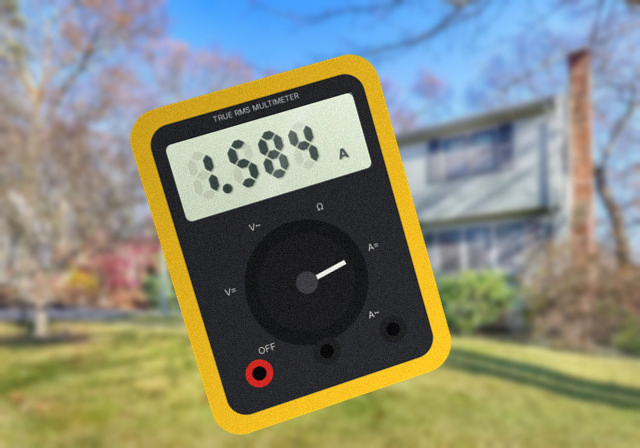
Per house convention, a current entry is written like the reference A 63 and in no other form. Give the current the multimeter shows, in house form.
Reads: A 1.584
